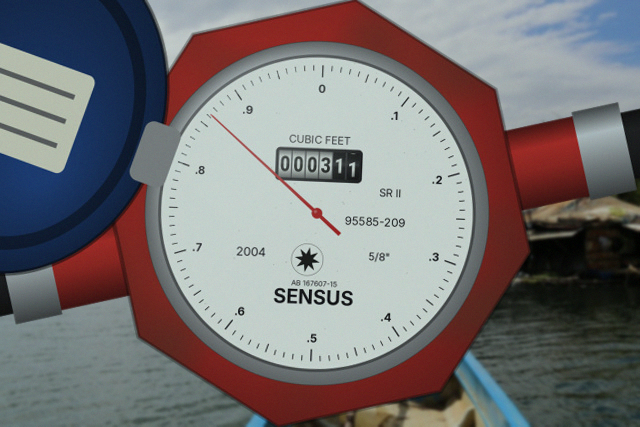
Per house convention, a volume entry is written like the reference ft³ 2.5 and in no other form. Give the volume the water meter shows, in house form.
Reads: ft³ 310.86
